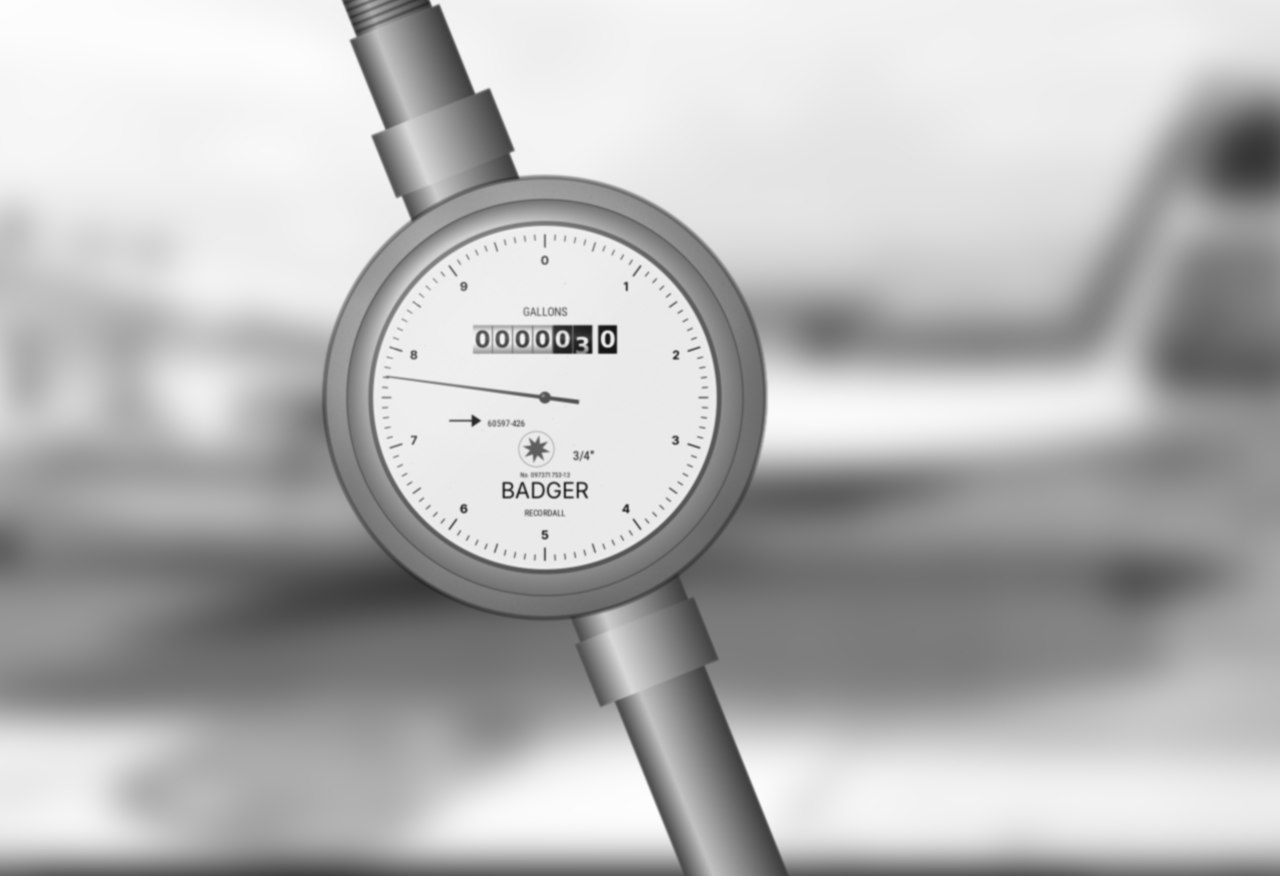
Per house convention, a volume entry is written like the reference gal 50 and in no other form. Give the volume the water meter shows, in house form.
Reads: gal 27.7
